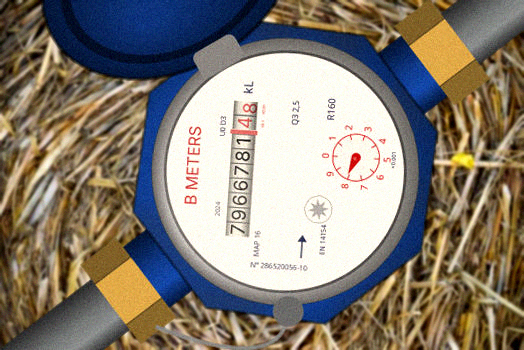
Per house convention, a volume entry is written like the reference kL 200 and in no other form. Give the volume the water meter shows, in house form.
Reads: kL 7966781.478
